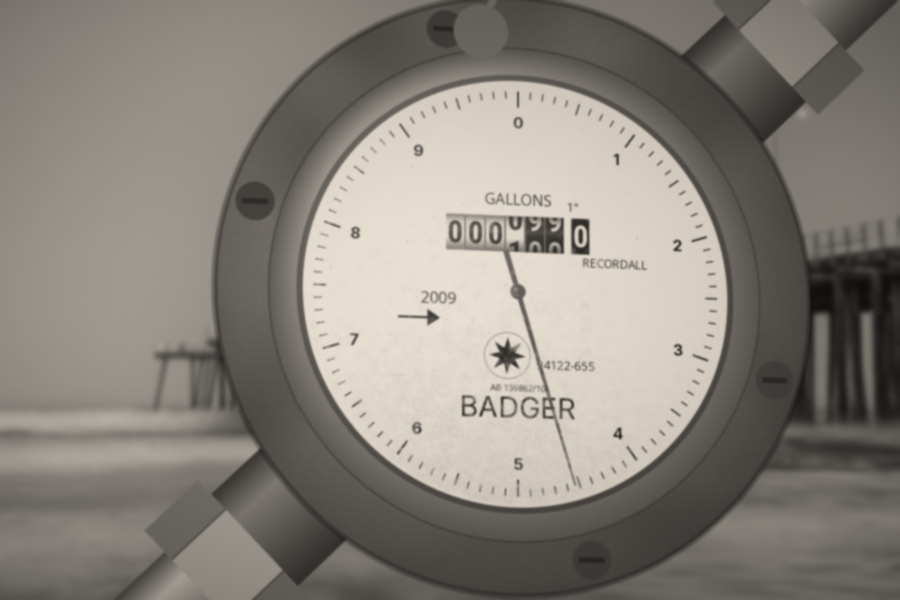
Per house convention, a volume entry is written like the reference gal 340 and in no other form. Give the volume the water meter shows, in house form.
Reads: gal 994.5
